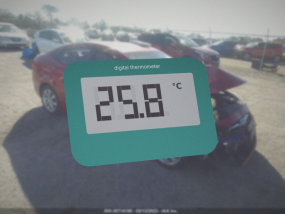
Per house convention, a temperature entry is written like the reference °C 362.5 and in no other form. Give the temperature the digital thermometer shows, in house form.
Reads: °C 25.8
